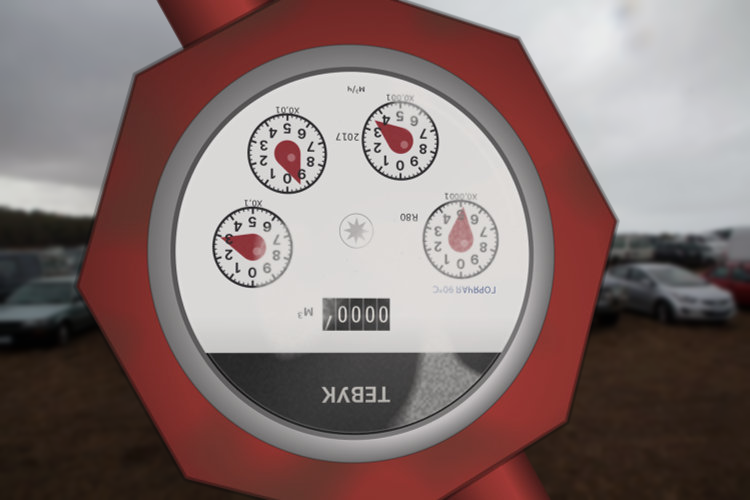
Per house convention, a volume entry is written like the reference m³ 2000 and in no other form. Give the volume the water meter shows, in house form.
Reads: m³ 7.2935
